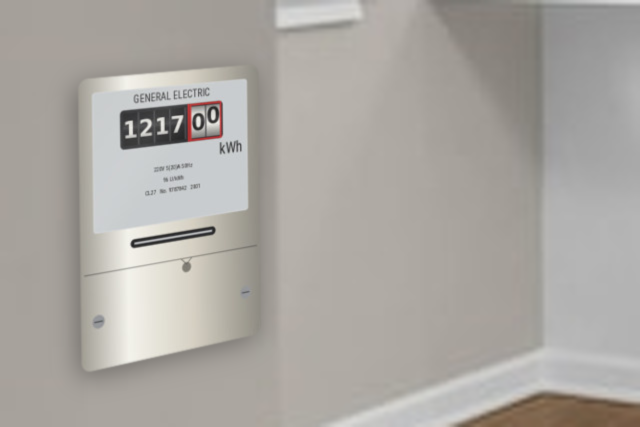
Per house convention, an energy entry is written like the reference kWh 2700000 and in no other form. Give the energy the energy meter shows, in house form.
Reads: kWh 1217.00
